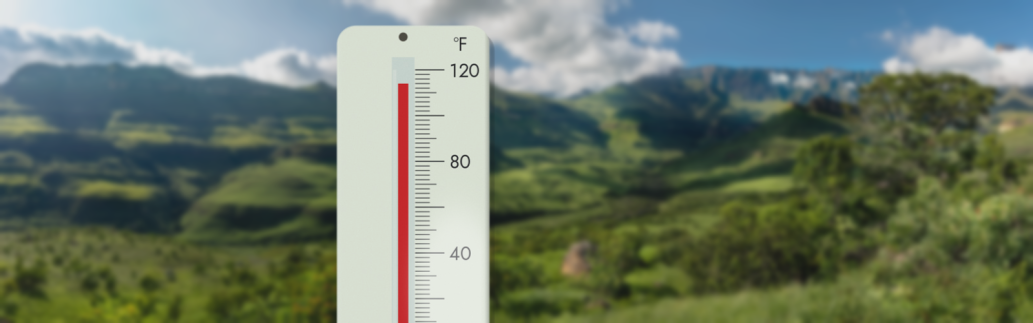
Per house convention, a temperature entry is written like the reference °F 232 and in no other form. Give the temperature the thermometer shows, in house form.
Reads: °F 114
